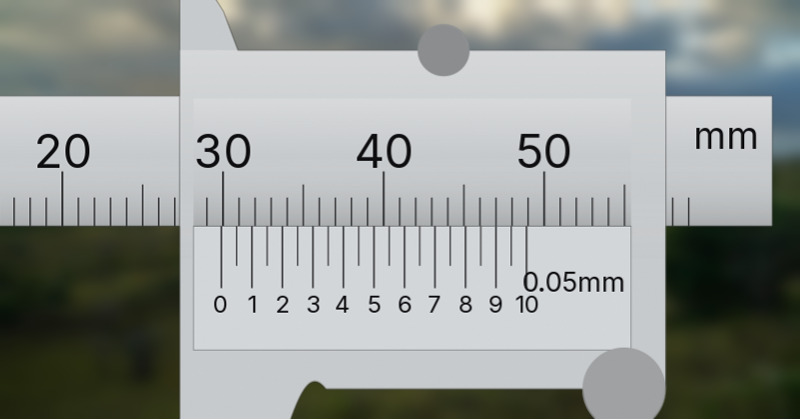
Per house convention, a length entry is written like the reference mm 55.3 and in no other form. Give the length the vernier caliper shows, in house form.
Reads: mm 29.9
